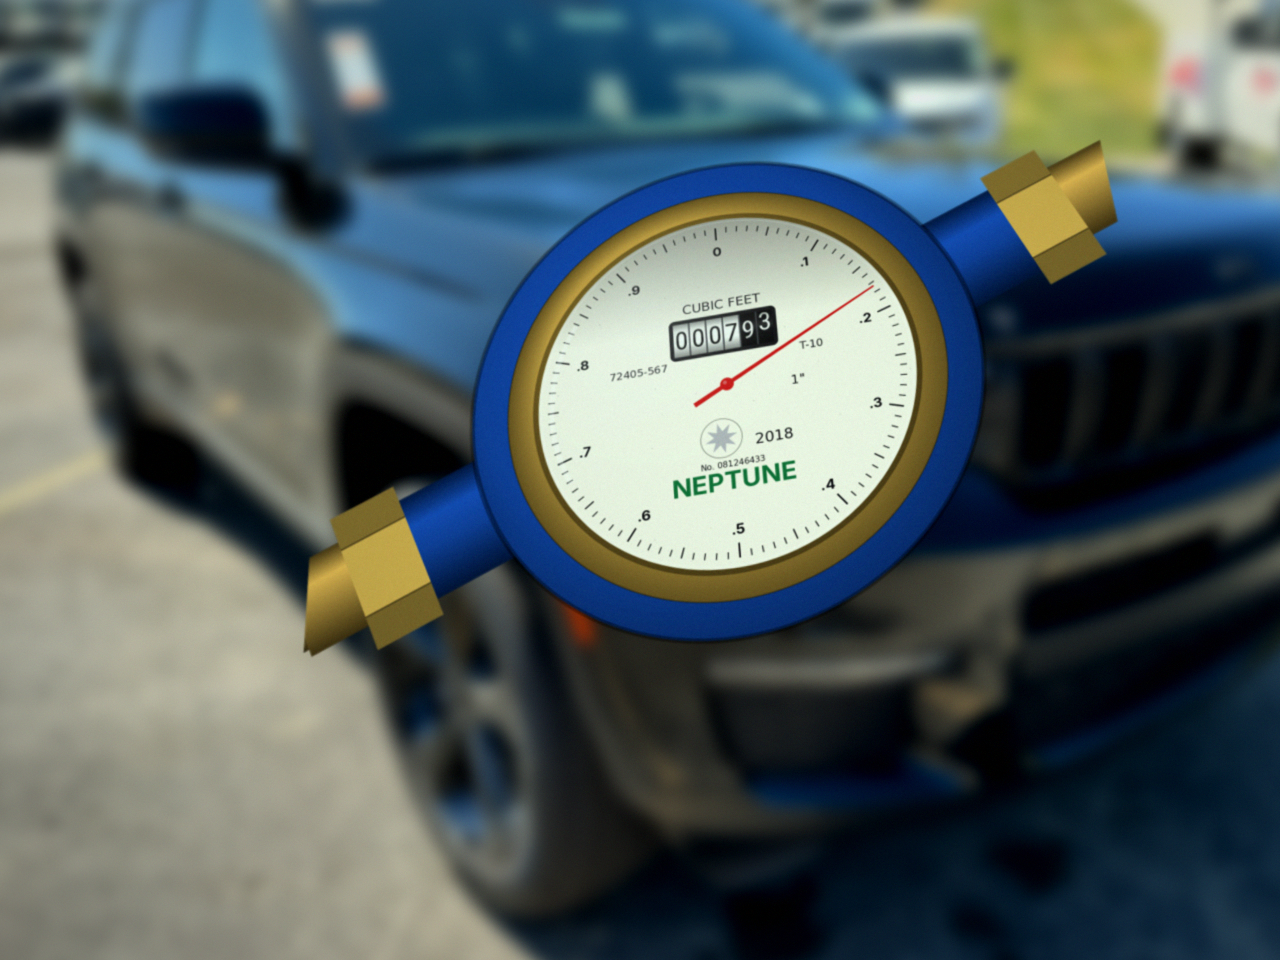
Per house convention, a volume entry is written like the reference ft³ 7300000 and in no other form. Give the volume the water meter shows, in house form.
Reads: ft³ 793.17
